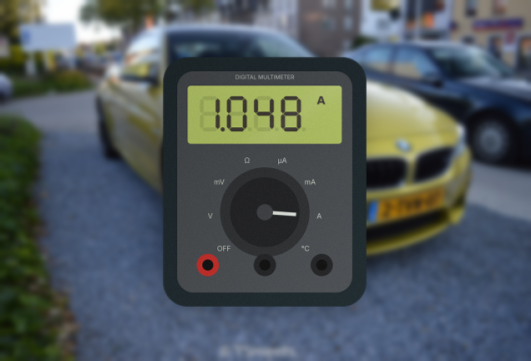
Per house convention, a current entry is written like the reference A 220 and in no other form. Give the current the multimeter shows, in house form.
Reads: A 1.048
